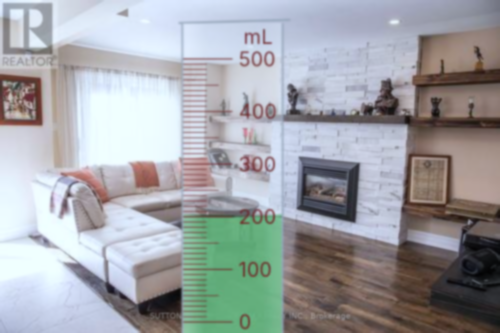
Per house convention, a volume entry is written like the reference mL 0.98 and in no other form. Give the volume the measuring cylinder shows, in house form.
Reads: mL 200
